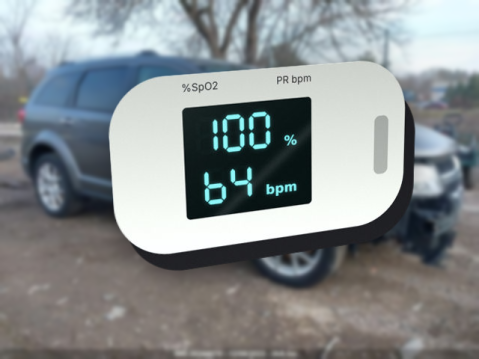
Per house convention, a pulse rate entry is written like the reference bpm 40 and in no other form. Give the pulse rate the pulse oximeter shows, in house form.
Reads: bpm 64
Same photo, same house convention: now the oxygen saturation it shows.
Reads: % 100
